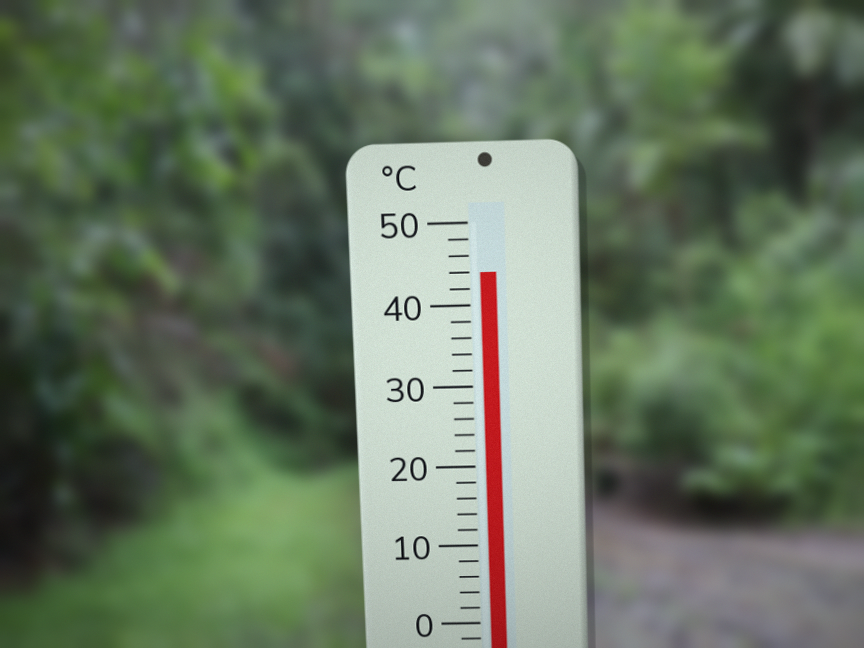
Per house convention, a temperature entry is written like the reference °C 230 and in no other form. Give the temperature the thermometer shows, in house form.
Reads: °C 44
